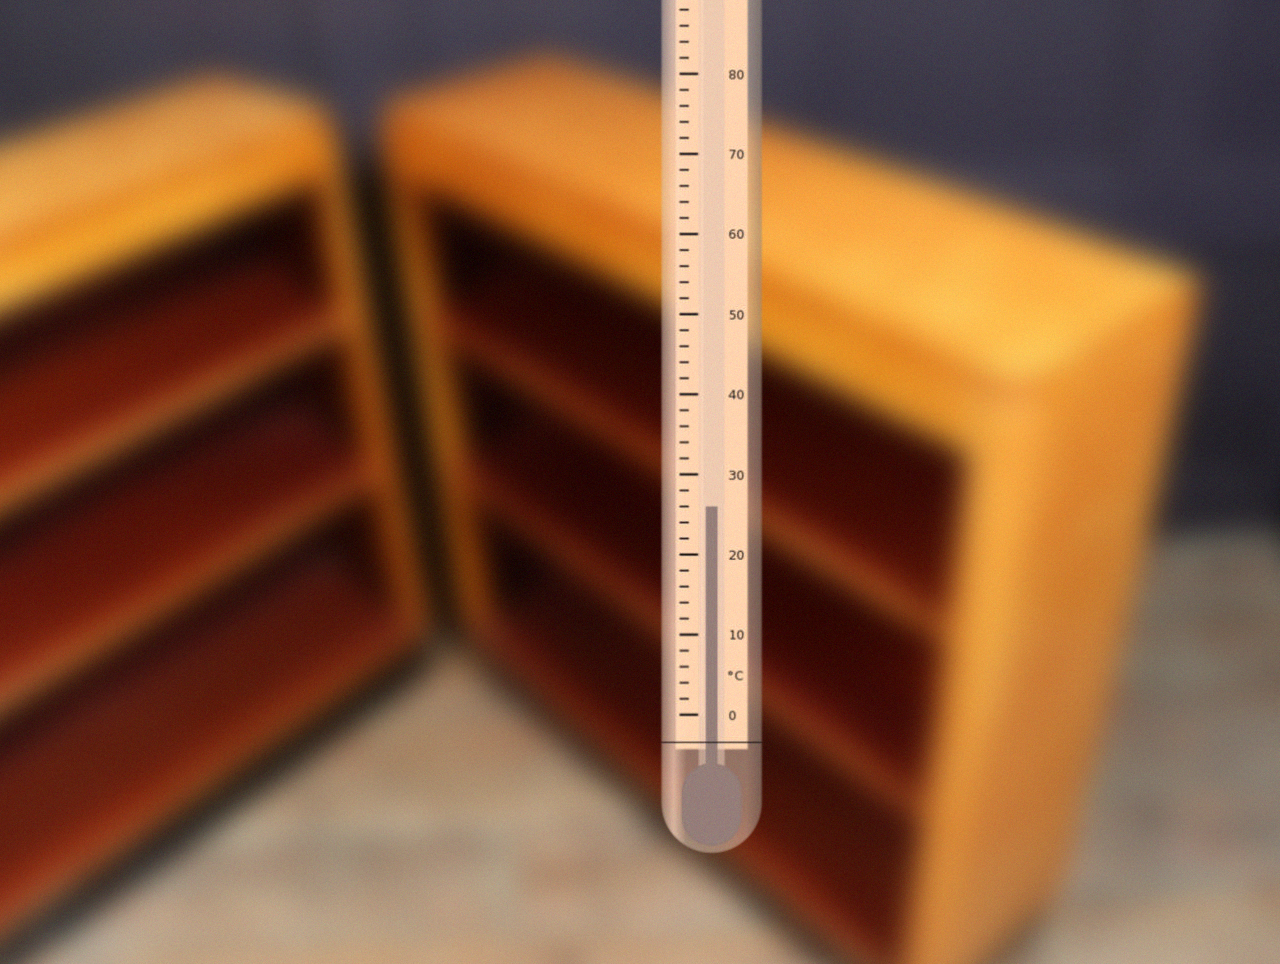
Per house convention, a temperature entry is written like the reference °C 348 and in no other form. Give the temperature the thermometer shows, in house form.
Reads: °C 26
